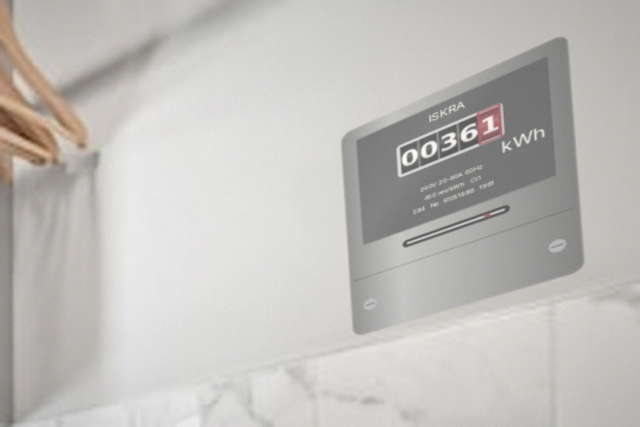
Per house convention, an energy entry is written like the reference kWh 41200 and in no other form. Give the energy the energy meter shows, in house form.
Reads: kWh 36.1
